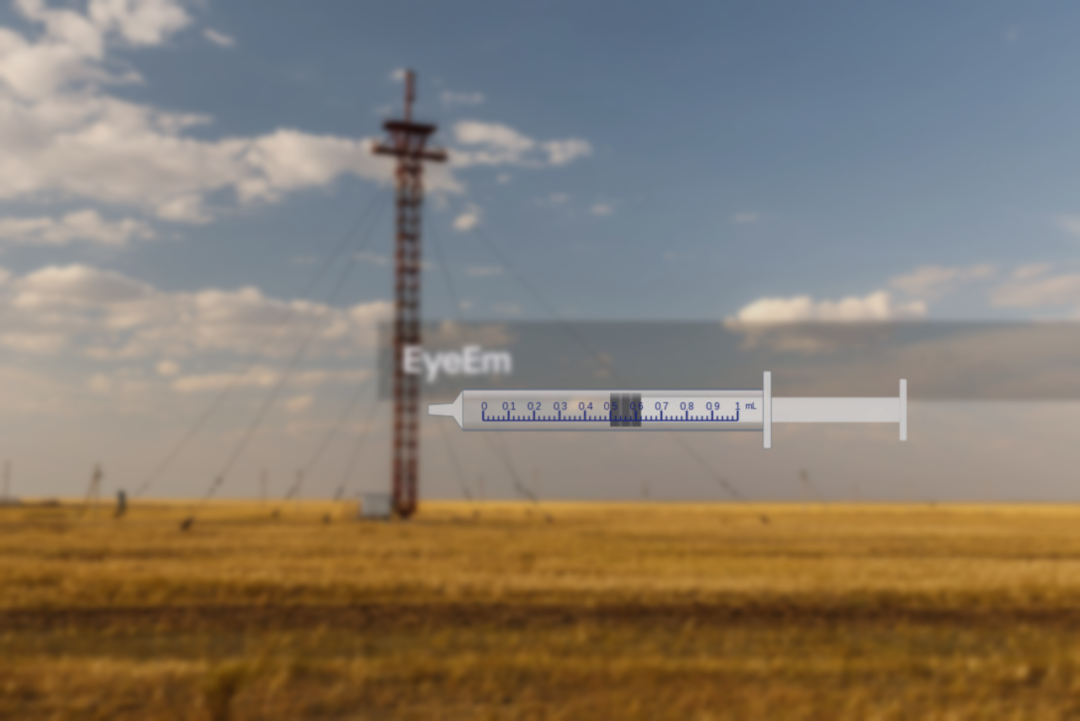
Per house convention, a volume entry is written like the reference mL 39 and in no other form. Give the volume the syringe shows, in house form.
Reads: mL 0.5
